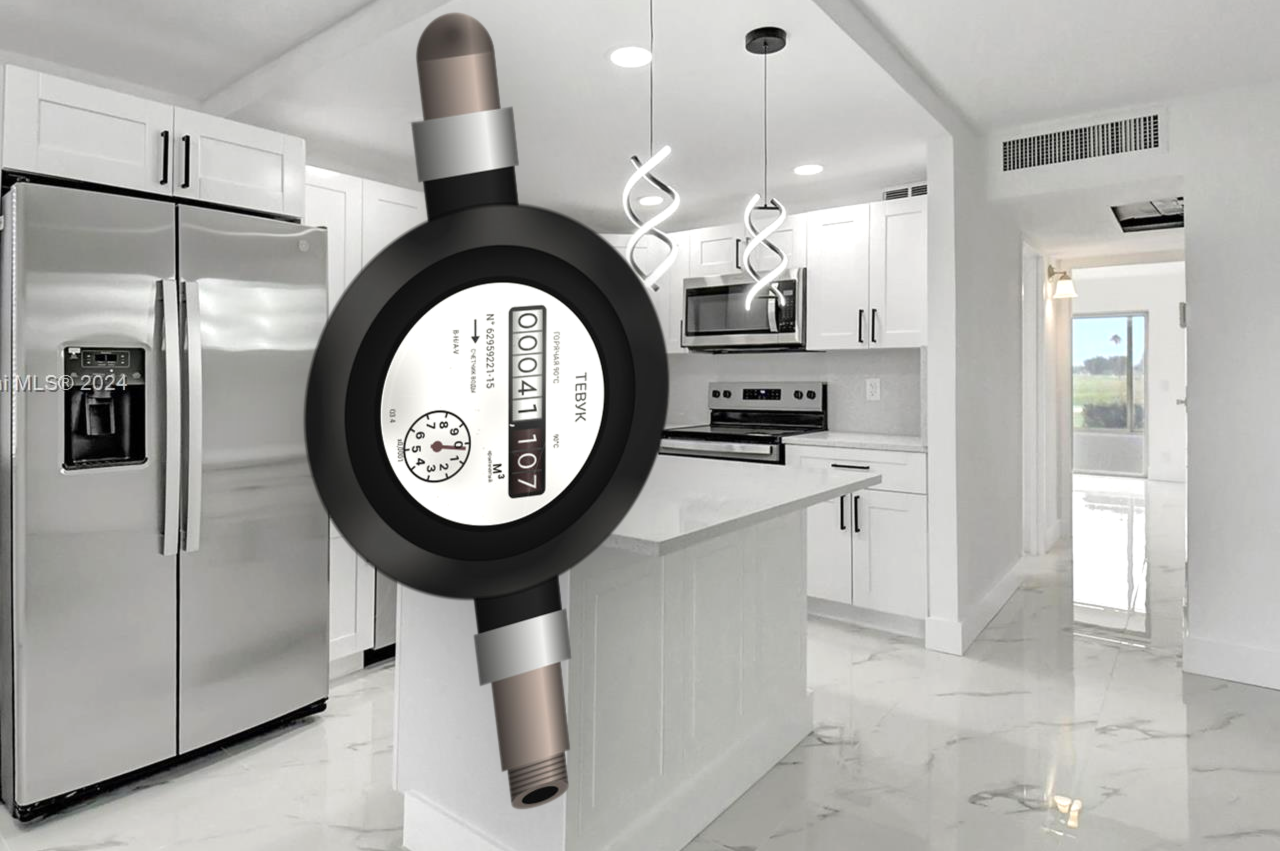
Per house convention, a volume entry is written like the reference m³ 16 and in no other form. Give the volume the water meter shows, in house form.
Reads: m³ 41.1070
